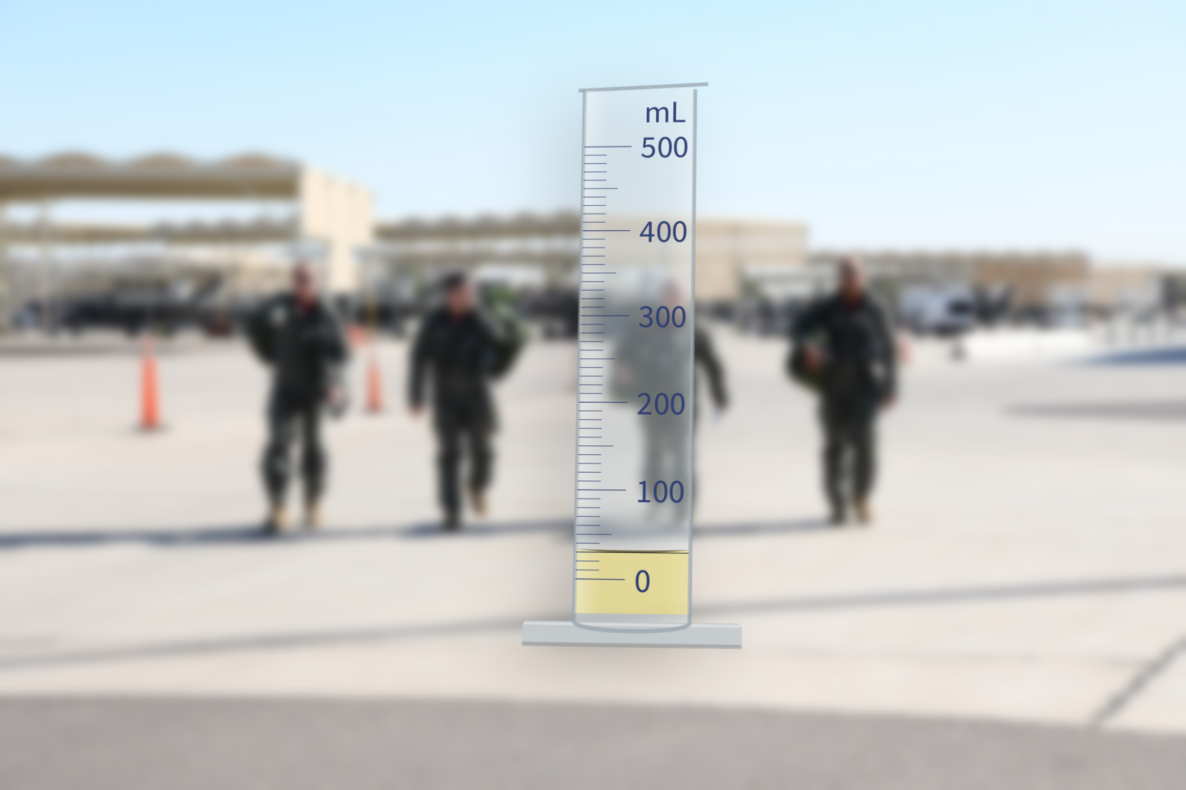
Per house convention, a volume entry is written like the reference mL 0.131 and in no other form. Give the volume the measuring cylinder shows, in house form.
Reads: mL 30
